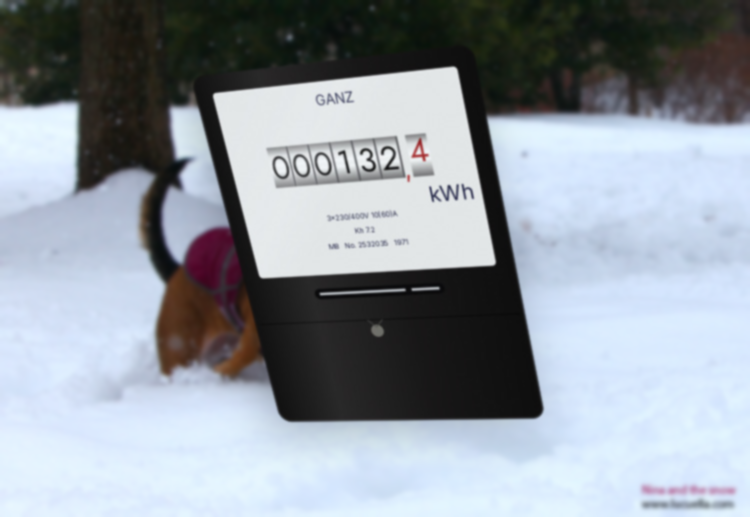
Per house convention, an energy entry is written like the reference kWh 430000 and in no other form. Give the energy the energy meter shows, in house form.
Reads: kWh 132.4
